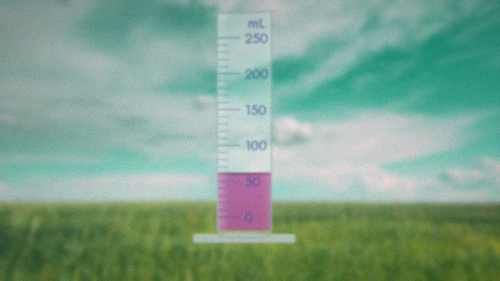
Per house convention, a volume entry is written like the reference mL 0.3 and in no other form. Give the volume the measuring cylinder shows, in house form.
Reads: mL 60
